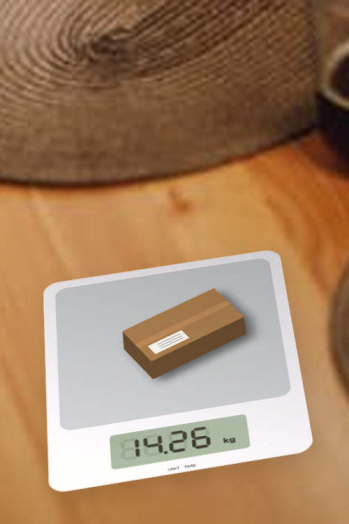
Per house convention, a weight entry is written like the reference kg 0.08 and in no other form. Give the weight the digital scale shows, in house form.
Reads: kg 14.26
